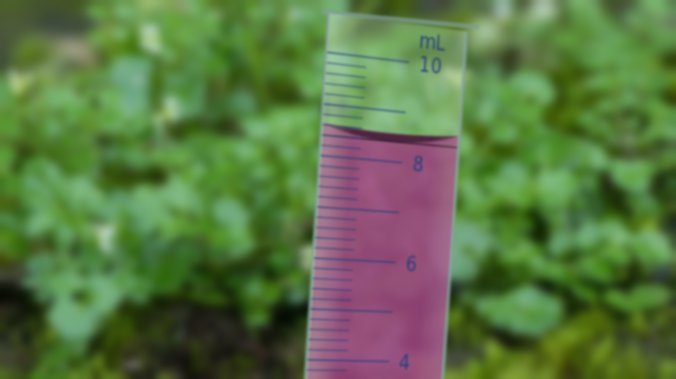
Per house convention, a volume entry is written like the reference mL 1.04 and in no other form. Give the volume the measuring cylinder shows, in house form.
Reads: mL 8.4
